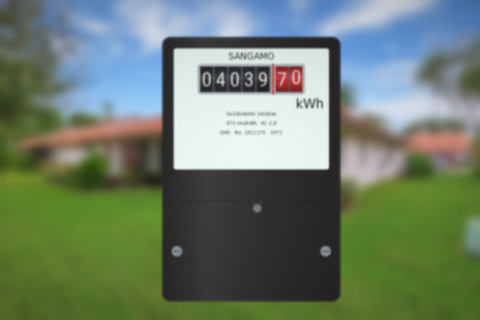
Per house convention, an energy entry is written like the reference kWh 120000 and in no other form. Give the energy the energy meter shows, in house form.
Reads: kWh 4039.70
